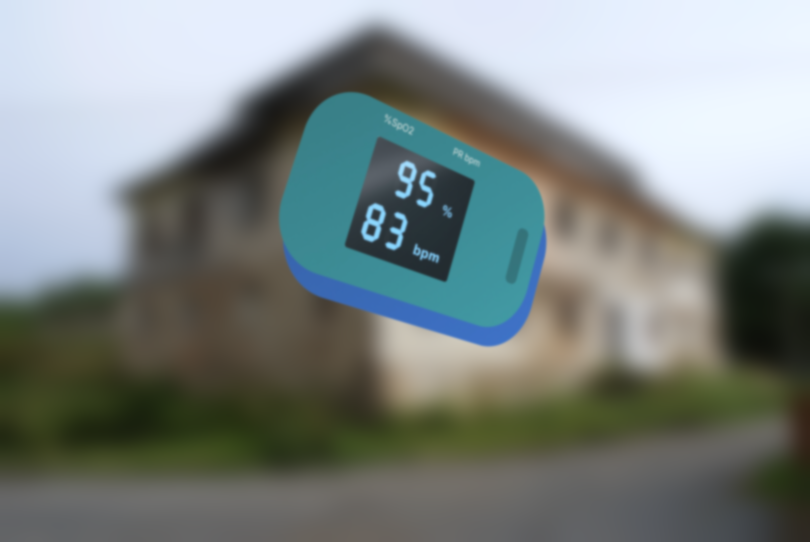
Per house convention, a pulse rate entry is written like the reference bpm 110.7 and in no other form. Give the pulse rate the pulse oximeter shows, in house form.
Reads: bpm 83
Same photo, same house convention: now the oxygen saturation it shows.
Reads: % 95
